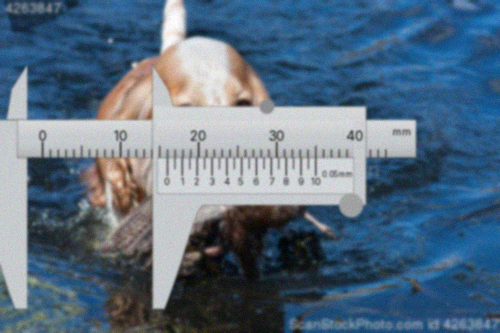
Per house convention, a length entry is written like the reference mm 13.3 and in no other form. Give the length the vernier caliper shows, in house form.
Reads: mm 16.0
